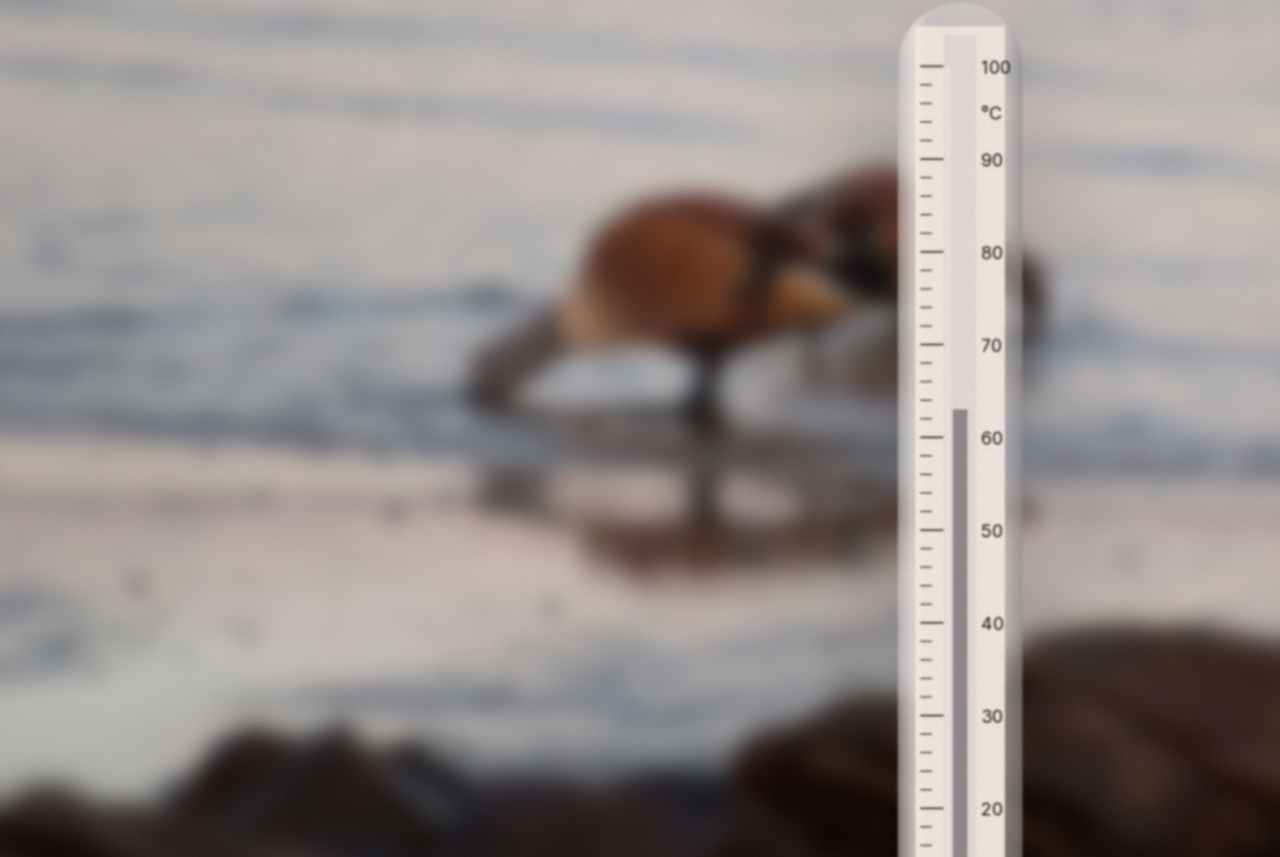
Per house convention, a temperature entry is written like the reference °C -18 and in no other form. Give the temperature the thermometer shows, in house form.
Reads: °C 63
